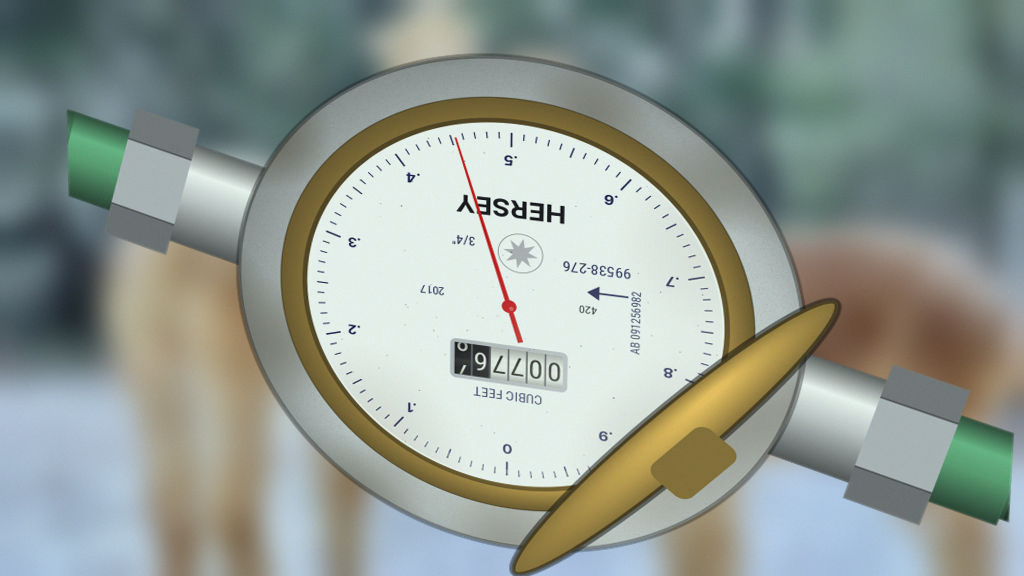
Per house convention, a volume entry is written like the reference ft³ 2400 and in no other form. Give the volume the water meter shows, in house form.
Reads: ft³ 7767.45
